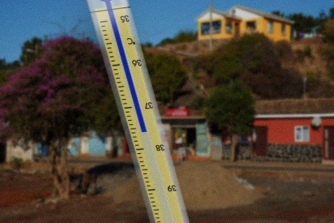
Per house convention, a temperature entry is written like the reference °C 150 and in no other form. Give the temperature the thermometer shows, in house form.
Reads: °C 37.6
